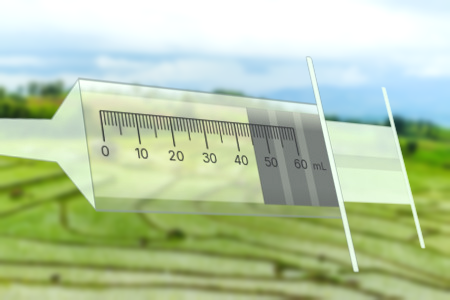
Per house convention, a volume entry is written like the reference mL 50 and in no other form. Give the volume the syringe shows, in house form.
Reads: mL 45
